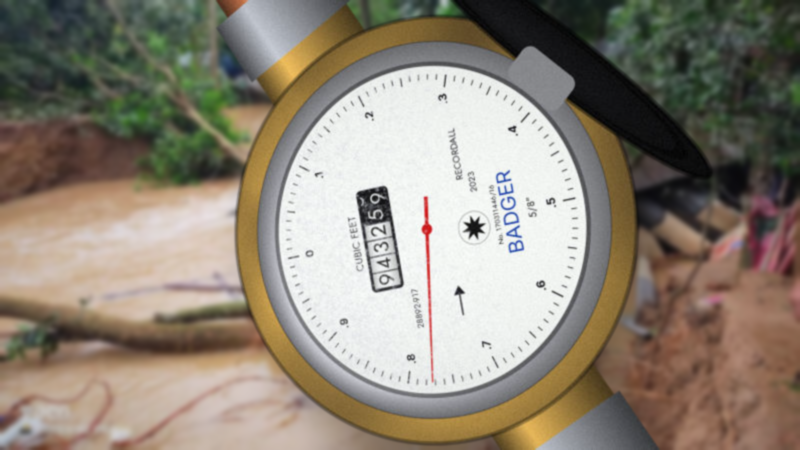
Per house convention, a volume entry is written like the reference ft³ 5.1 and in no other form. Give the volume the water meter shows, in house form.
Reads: ft³ 943258.77
